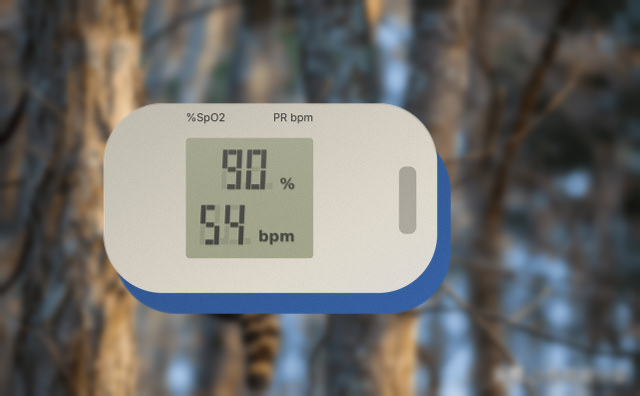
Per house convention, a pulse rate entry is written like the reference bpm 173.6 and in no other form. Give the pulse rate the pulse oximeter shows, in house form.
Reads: bpm 54
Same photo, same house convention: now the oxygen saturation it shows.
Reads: % 90
